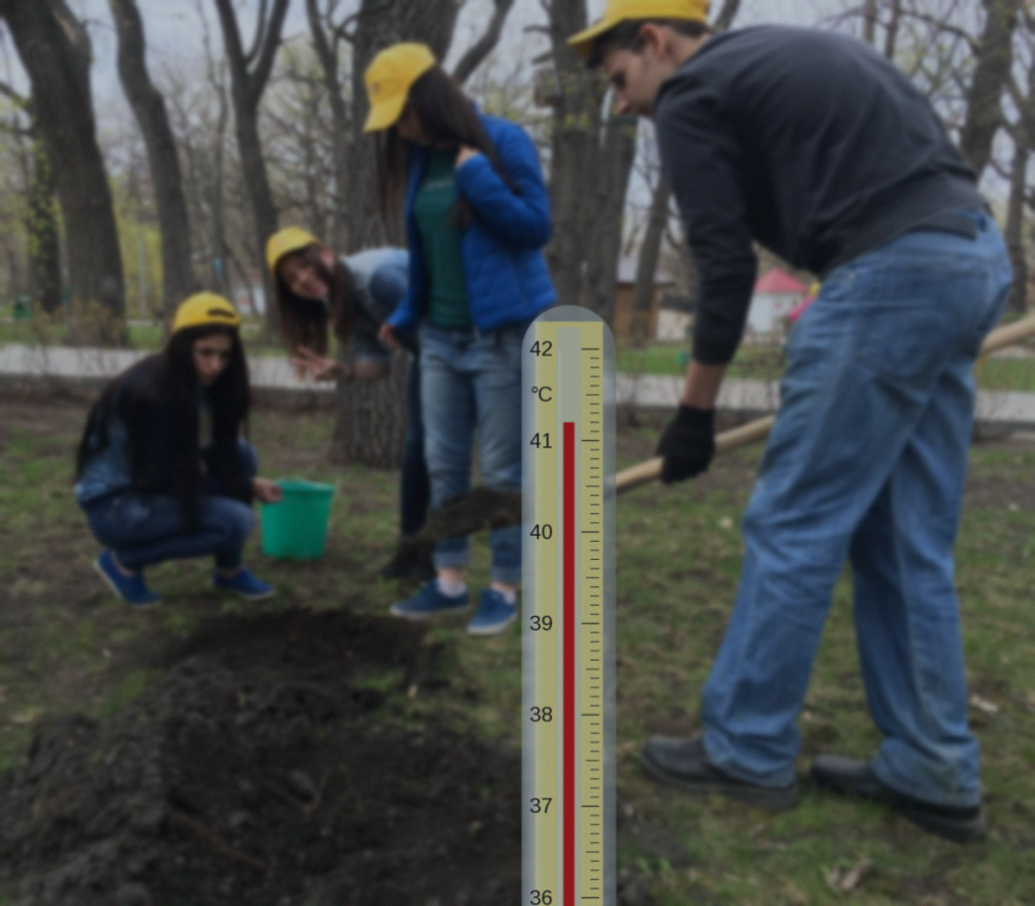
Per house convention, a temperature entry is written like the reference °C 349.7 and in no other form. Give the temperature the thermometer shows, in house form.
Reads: °C 41.2
